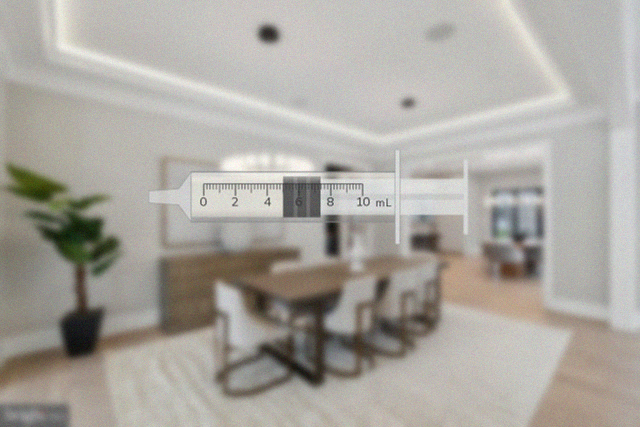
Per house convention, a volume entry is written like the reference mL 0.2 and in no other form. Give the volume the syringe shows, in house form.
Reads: mL 5
